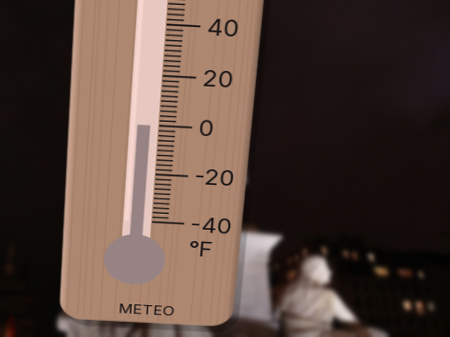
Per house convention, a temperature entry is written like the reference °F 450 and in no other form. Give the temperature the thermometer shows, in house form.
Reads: °F 0
